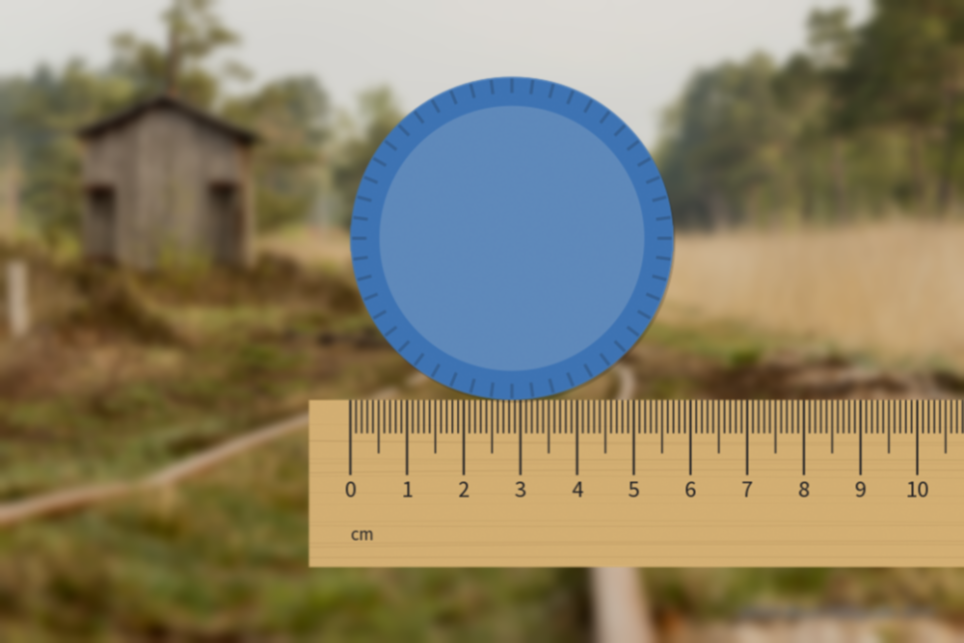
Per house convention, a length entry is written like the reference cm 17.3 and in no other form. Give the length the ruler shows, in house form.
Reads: cm 5.7
